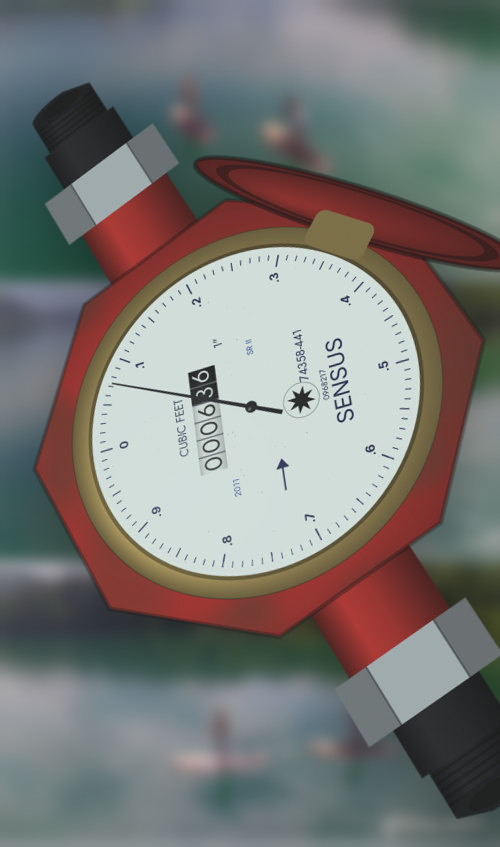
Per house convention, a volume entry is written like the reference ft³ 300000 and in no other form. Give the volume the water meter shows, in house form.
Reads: ft³ 636.07
